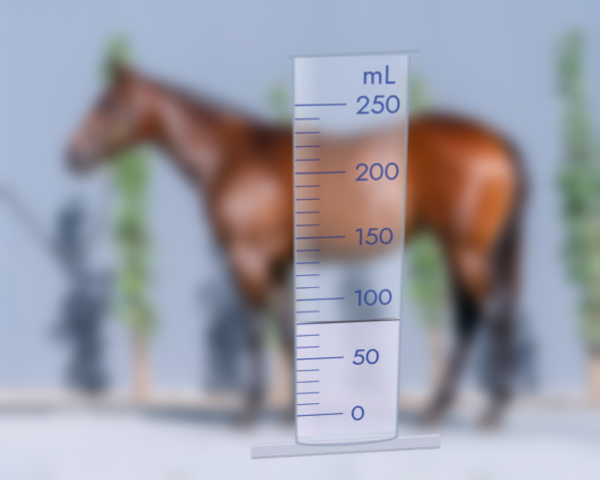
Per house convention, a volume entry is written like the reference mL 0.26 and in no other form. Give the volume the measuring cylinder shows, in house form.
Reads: mL 80
